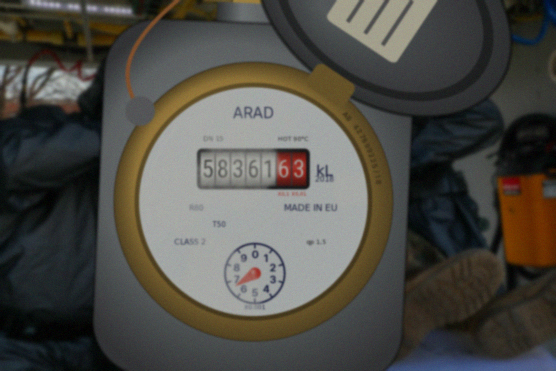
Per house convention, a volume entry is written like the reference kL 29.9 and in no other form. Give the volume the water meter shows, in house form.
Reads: kL 58361.636
